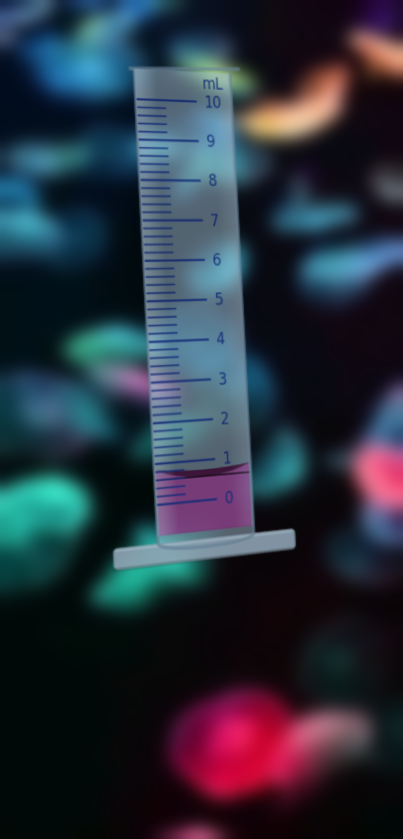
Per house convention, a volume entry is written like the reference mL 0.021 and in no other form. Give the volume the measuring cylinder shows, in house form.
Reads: mL 0.6
